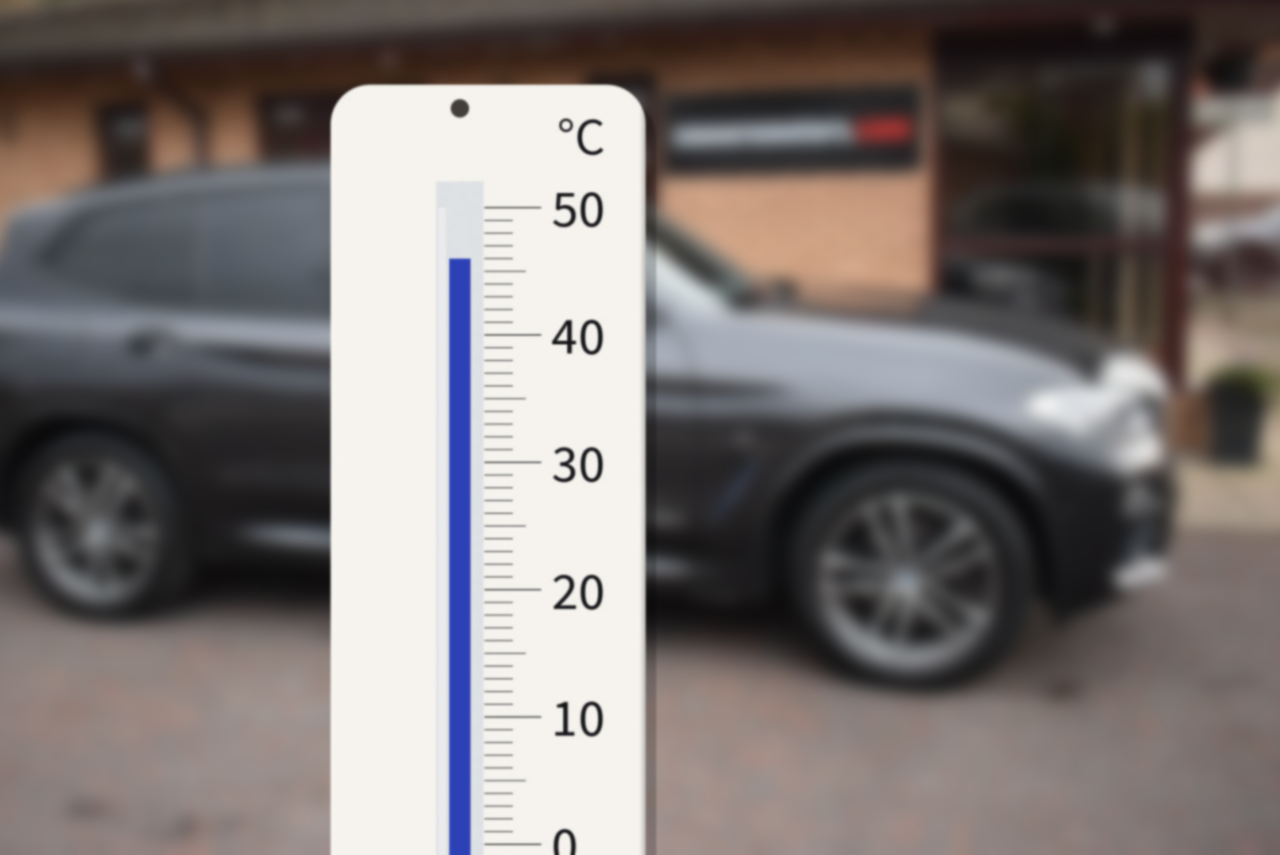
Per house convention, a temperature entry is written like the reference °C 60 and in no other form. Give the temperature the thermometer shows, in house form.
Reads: °C 46
